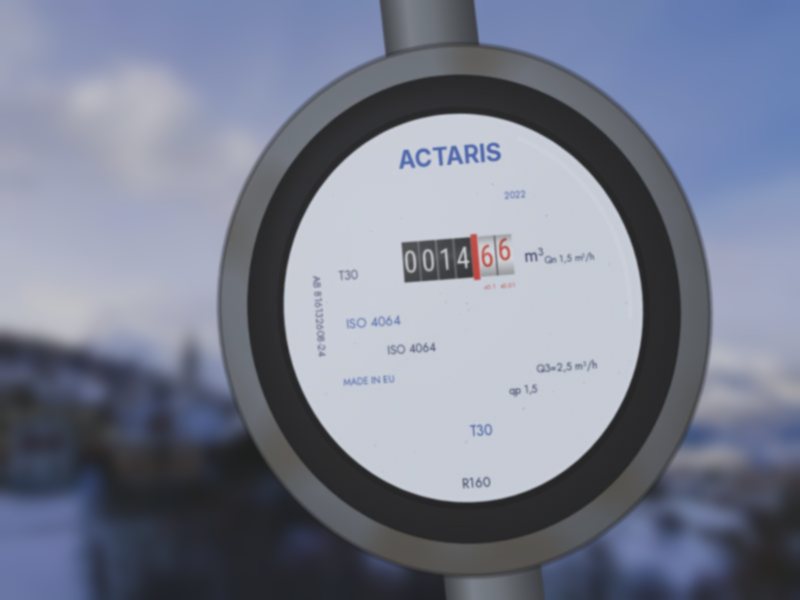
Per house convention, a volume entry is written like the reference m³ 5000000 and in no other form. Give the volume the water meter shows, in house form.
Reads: m³ 14.66
